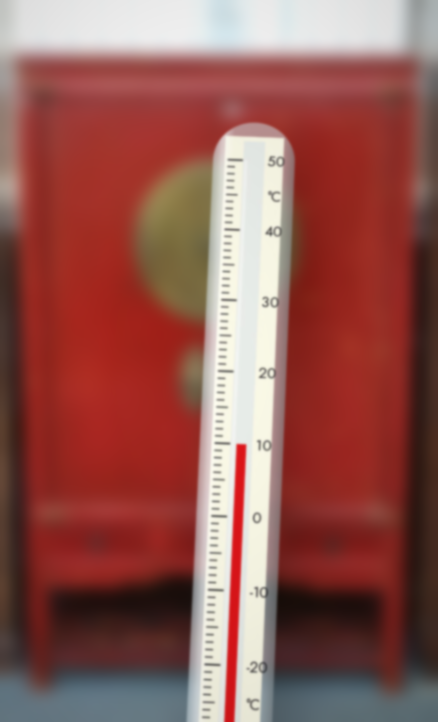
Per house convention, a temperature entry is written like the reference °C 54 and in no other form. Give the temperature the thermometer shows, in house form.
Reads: °C 10
